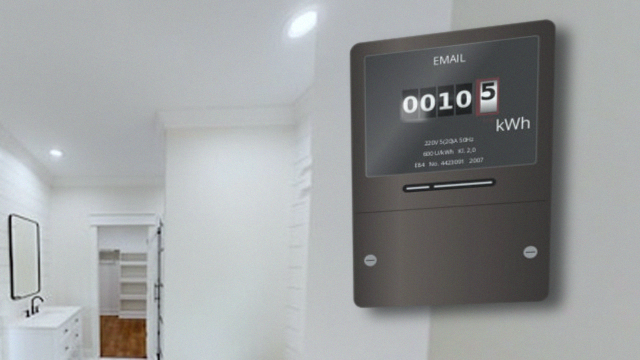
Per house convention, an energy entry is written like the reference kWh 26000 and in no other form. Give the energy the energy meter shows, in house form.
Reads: kWh 10.5
